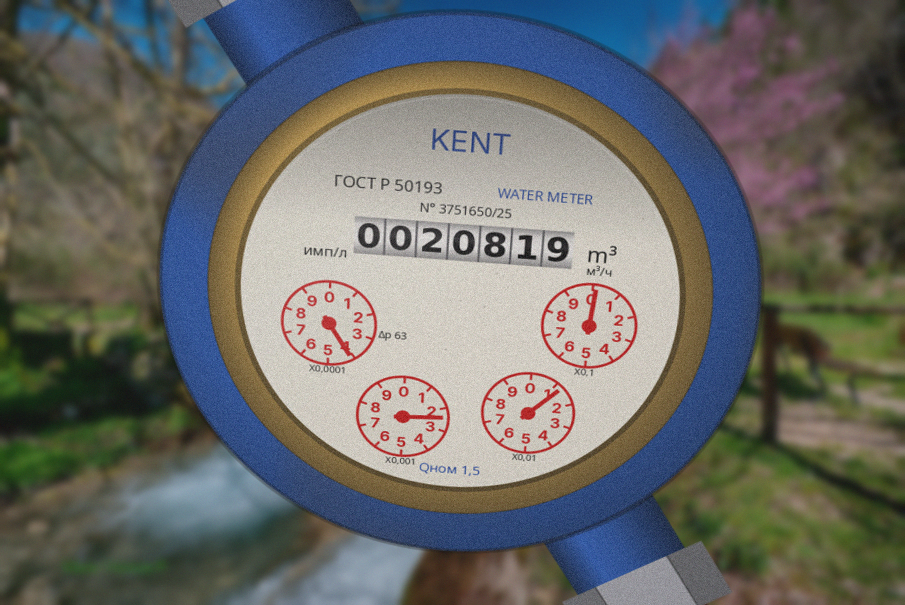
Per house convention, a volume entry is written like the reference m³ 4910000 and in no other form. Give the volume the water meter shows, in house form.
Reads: m³ 20819.0124
